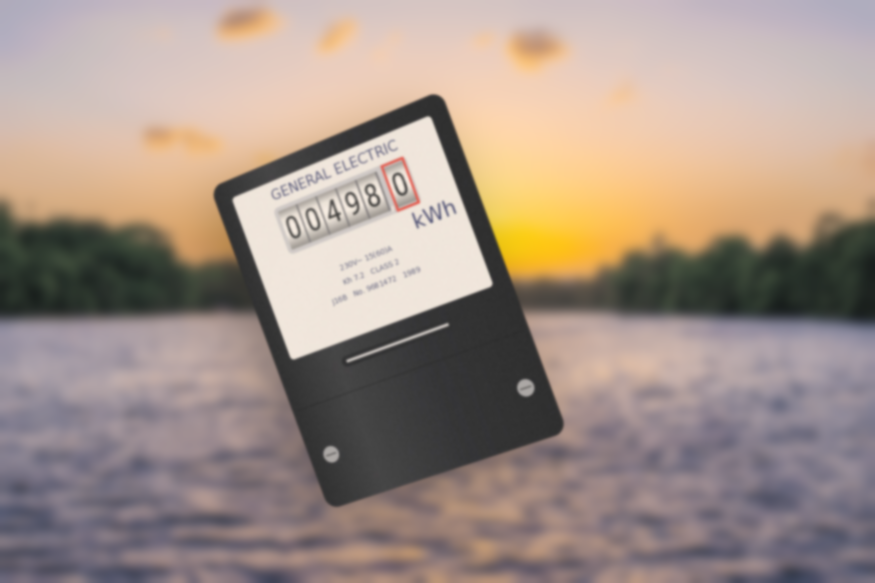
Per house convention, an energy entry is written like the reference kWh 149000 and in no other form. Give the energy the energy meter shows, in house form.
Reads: kWh 498.0
